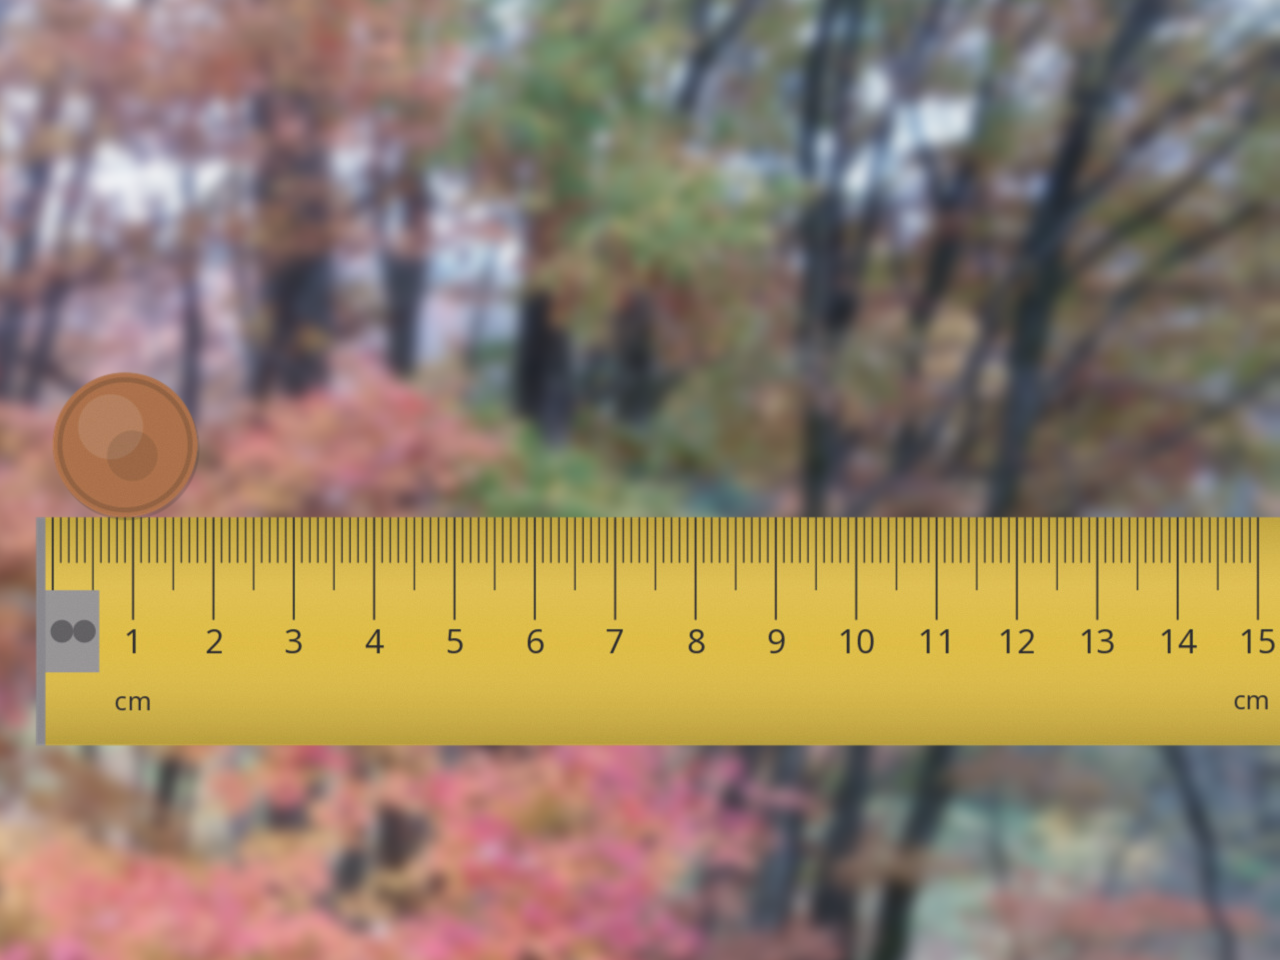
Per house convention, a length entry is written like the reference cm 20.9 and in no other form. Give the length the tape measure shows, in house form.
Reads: cm 1.8
